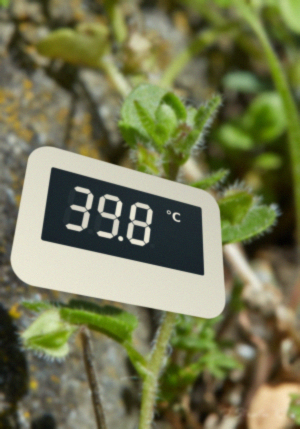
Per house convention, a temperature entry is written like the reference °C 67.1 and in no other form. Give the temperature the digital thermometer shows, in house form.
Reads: °C 39.8
